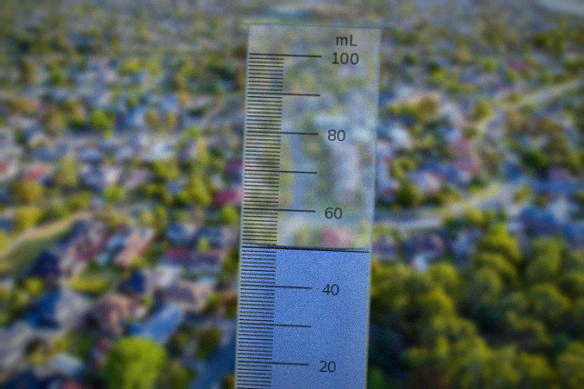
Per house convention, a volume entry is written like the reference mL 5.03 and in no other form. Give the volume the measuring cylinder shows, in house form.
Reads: mL 50
